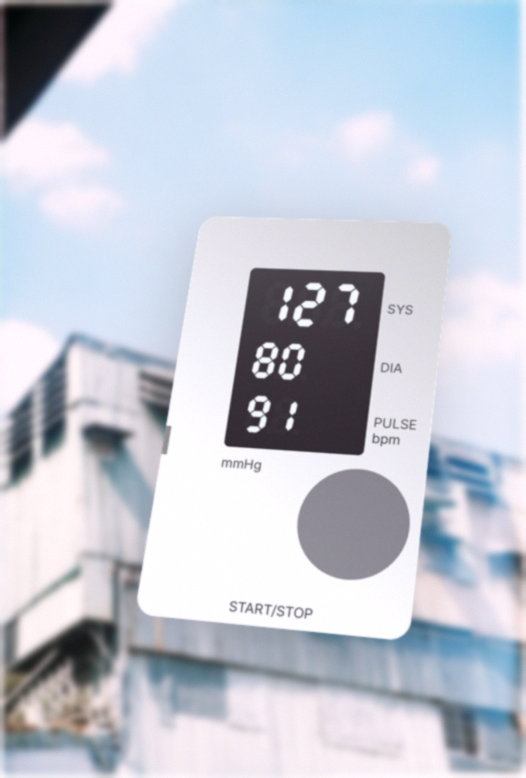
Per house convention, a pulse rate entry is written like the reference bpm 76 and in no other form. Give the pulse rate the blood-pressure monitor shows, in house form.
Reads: bpm 91
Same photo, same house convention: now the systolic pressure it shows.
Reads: mmHg 127
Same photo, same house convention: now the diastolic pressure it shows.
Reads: mmHg 80
